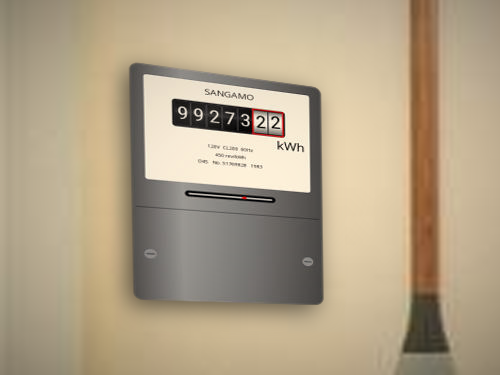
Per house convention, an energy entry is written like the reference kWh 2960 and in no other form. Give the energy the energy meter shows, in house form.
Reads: kWh 99273.22
